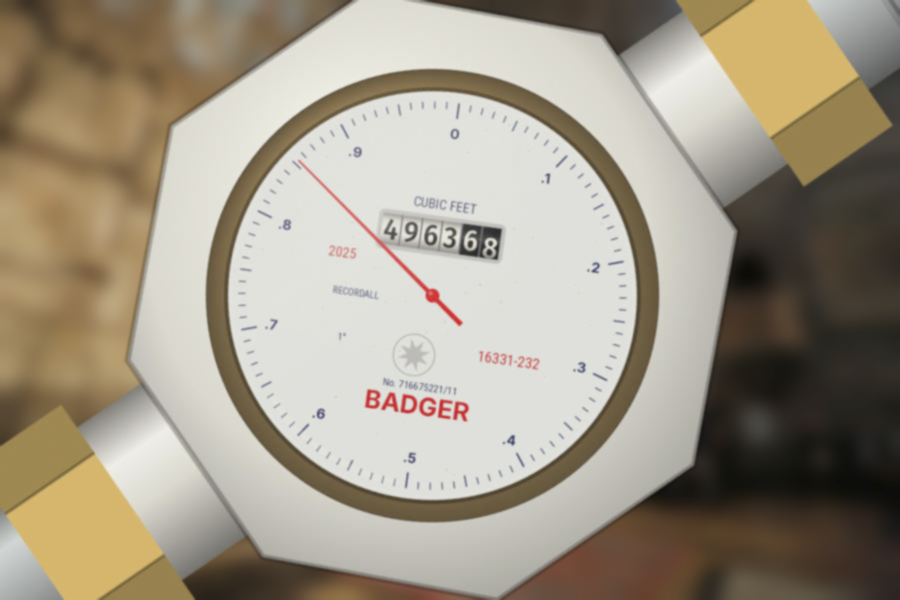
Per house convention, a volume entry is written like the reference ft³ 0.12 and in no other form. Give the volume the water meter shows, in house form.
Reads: ft³ 496367.85
